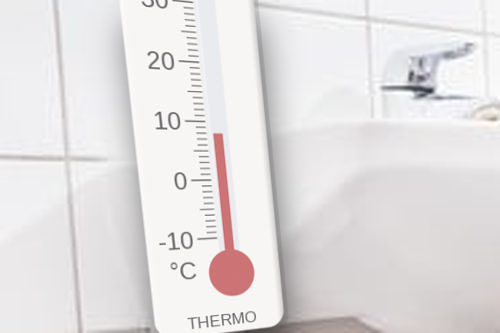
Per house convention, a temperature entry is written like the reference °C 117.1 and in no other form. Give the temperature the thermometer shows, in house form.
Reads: °C 8
